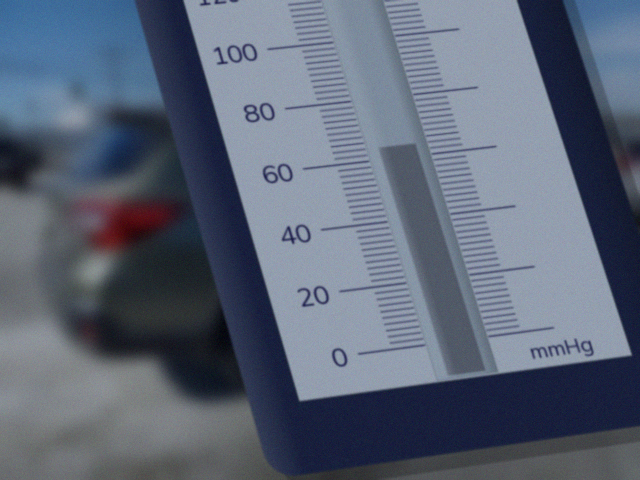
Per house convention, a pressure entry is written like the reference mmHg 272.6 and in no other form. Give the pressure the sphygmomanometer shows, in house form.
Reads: mmHg 64
